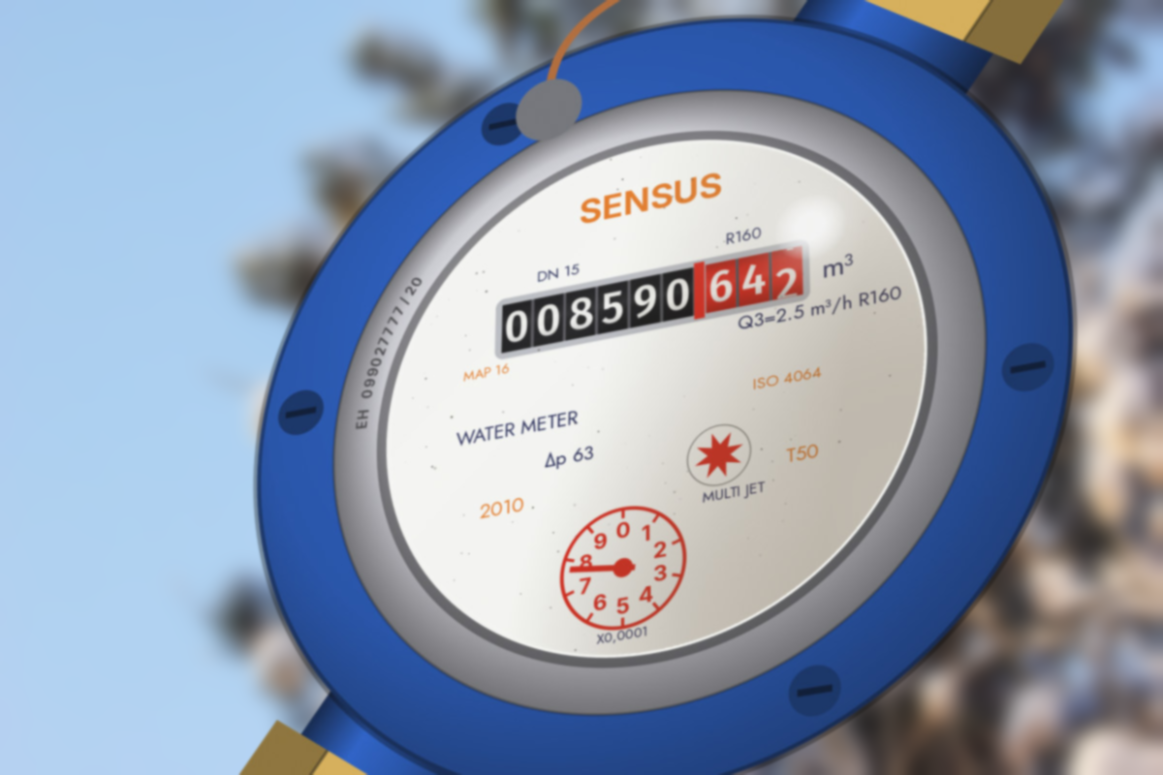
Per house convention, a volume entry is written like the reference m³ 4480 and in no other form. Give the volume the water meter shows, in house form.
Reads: m³ 8590.6417
